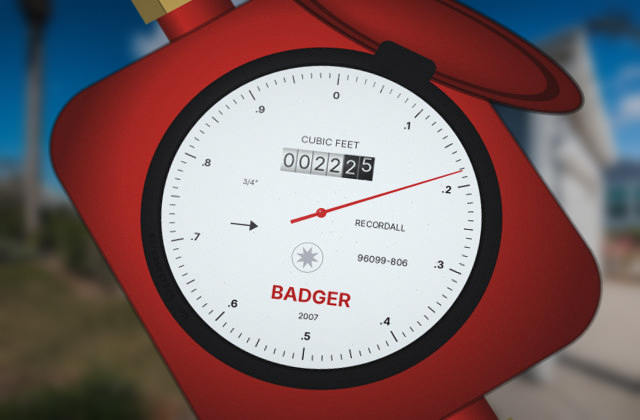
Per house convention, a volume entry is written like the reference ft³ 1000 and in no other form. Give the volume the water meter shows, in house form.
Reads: ft³ 2225.18
